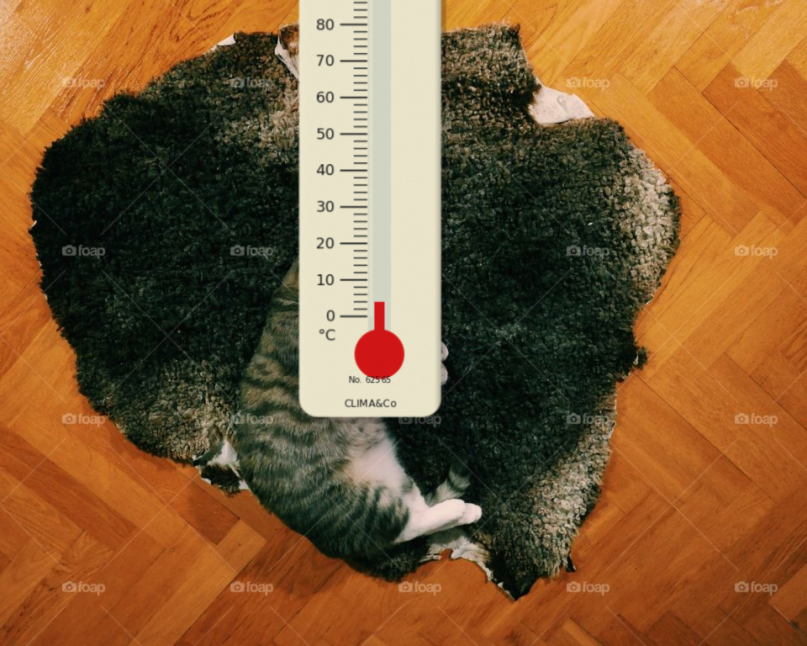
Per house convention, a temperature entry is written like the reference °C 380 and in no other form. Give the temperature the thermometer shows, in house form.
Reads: °C 4
